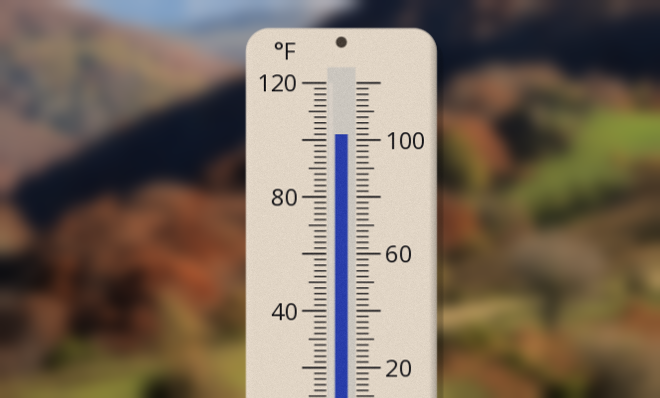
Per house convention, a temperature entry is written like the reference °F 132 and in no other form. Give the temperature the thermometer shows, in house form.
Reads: °F 102
